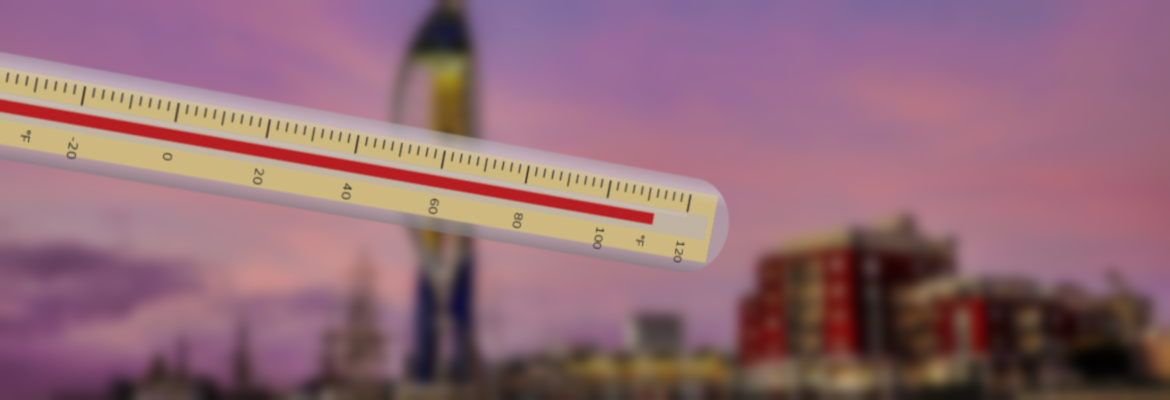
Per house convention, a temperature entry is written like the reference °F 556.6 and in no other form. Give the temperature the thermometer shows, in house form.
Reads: °F 112
